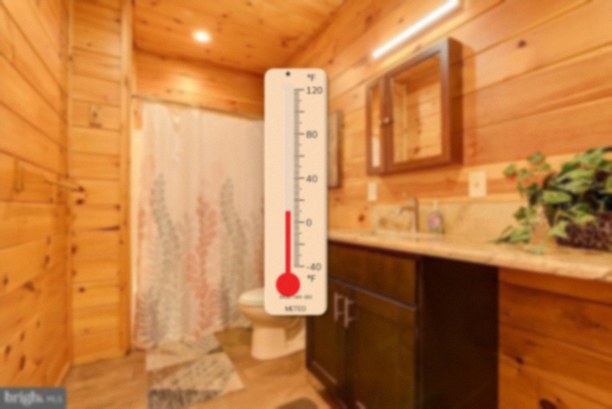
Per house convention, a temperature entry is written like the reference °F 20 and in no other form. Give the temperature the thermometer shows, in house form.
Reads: °F 10
